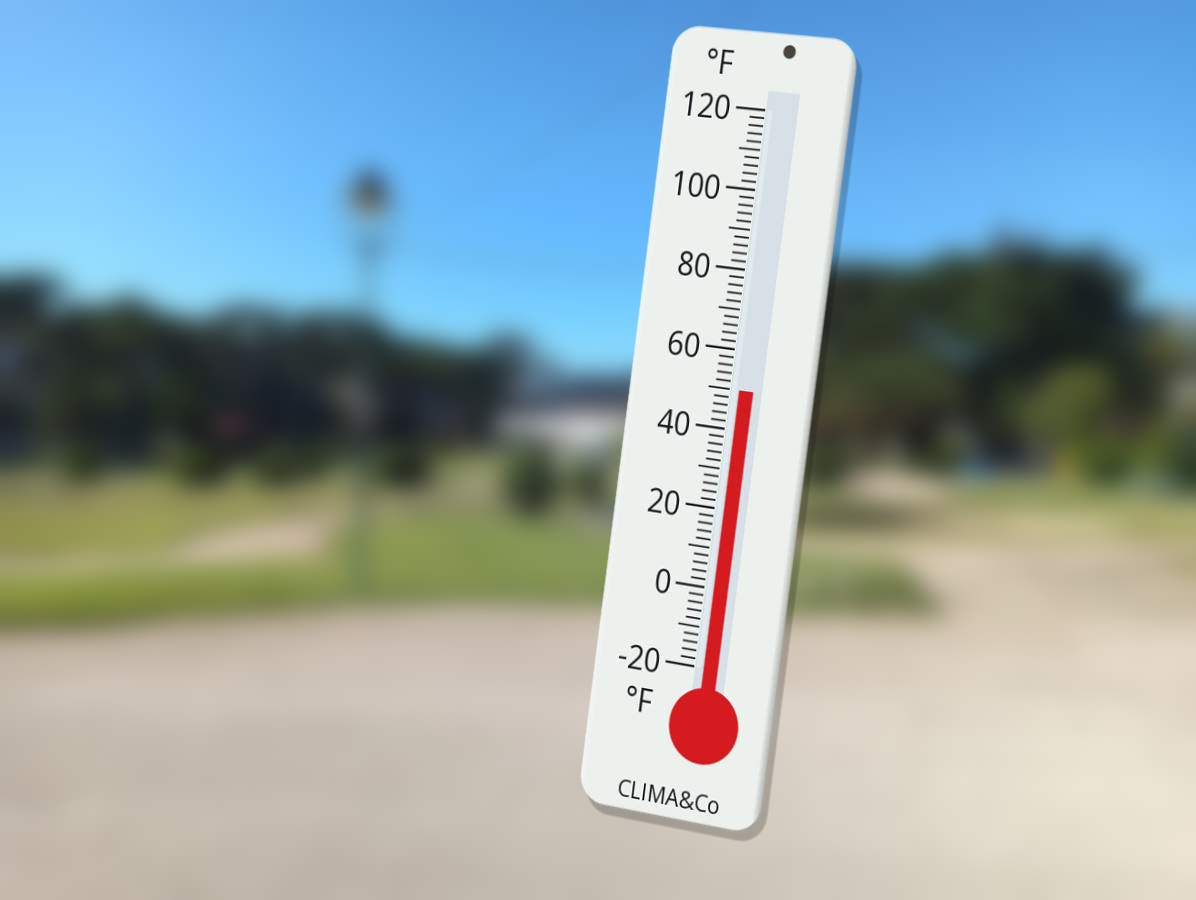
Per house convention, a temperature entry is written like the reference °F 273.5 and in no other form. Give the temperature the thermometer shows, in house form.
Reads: °F 50
